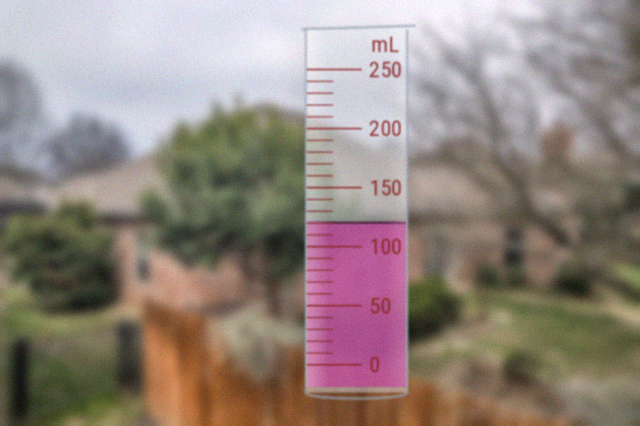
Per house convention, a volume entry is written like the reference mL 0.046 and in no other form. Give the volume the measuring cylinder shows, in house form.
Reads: mL 120
